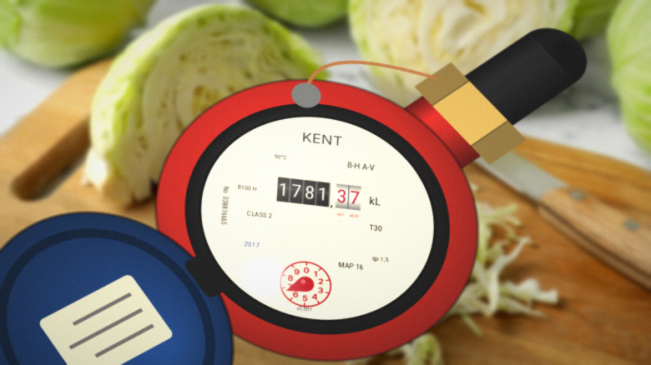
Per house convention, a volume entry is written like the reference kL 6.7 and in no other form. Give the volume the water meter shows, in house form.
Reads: kL 1781.376
